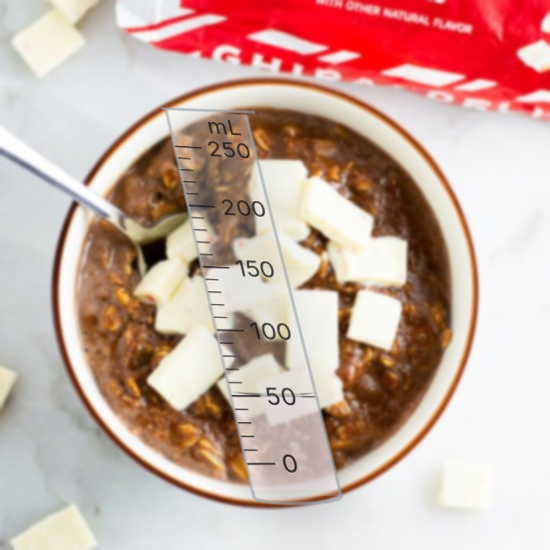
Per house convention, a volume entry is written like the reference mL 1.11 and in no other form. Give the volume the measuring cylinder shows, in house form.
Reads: mL 50
